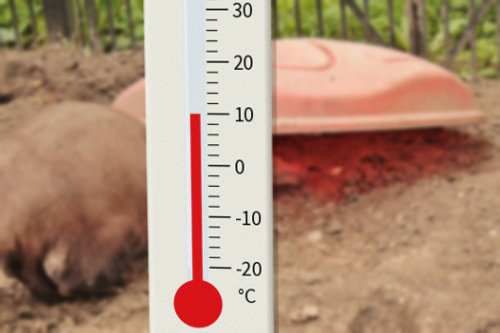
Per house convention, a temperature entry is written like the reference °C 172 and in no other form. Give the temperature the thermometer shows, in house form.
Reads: °C 10
